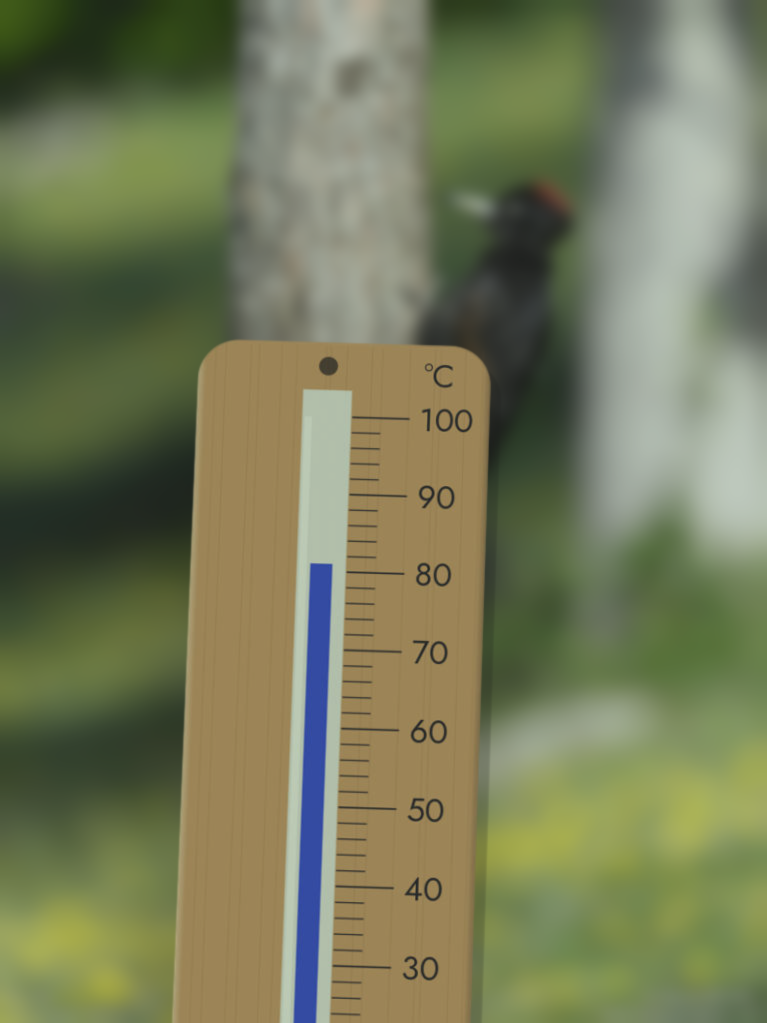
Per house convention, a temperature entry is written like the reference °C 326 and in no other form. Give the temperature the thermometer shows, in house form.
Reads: °C 81
